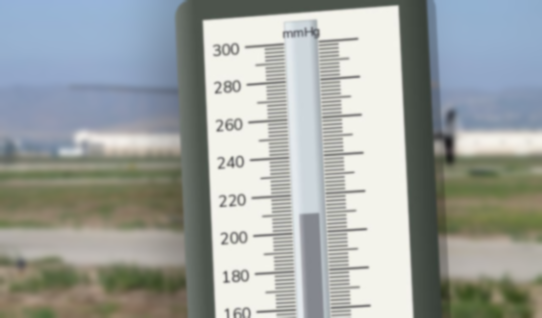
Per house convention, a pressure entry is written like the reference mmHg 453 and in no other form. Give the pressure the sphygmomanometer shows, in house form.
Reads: mmHg 210
